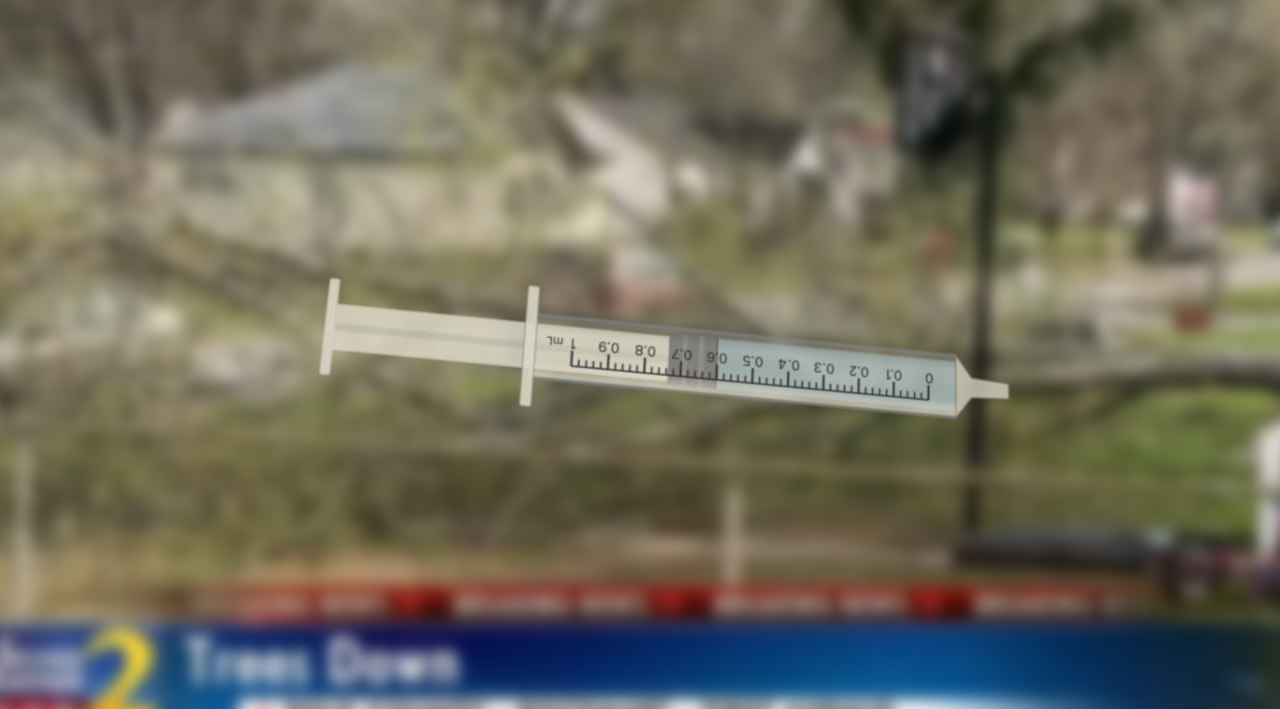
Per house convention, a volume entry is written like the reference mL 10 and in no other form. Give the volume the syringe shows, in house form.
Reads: mL 0.6
